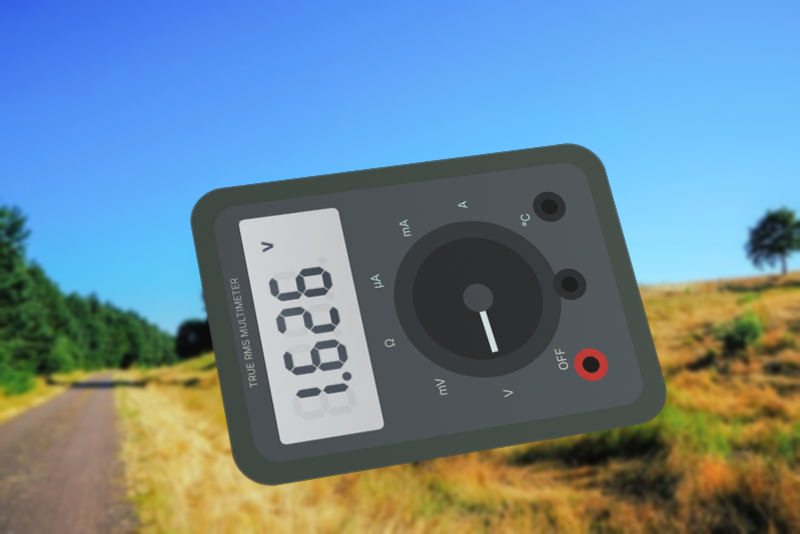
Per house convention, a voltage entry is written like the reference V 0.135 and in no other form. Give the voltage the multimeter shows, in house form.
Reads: V 1.626
